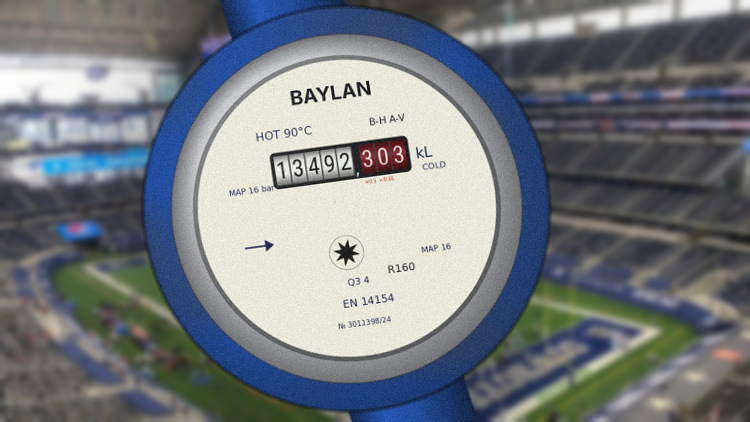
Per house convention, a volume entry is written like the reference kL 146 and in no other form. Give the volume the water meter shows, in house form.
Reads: kL 13492.303
